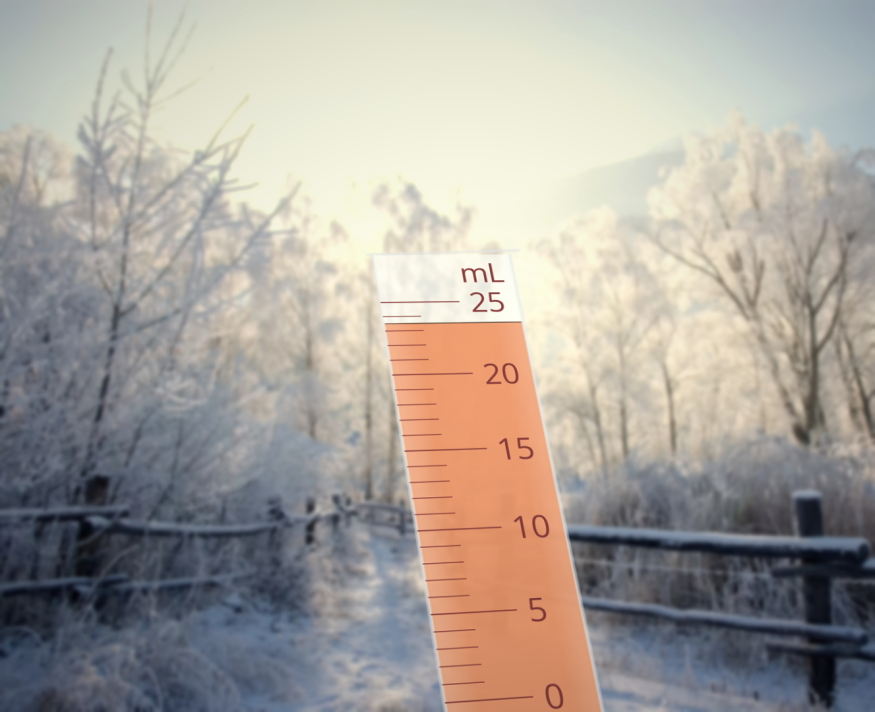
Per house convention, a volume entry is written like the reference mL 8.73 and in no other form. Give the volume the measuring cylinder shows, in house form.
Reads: mL 23.5
